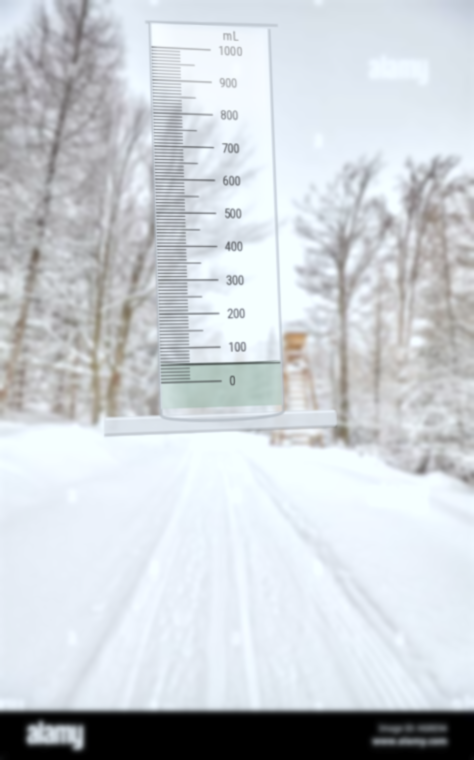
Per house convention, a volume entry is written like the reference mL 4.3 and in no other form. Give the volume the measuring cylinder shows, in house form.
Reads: mL 50
